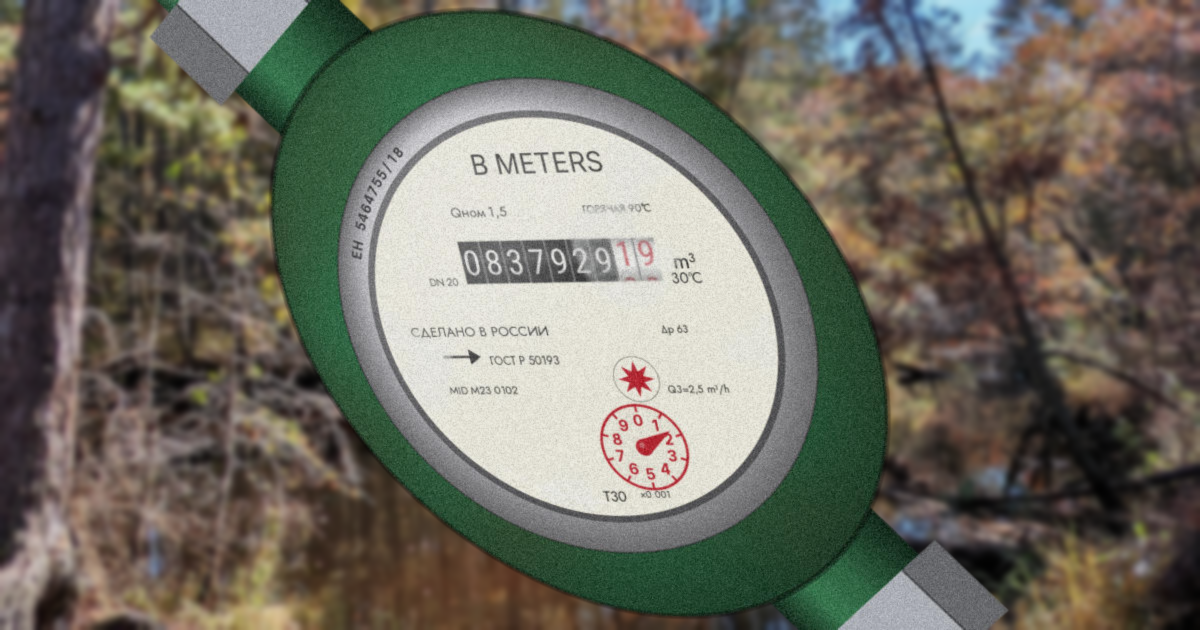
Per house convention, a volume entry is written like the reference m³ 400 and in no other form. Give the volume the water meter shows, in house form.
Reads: m³ 837929.191
